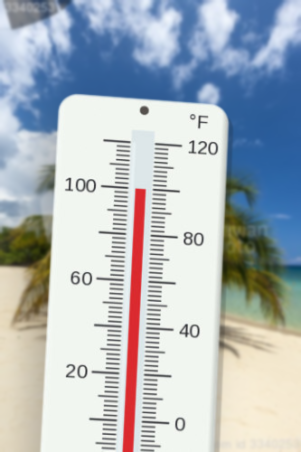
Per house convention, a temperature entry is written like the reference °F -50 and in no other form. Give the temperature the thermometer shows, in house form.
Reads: °F 100
